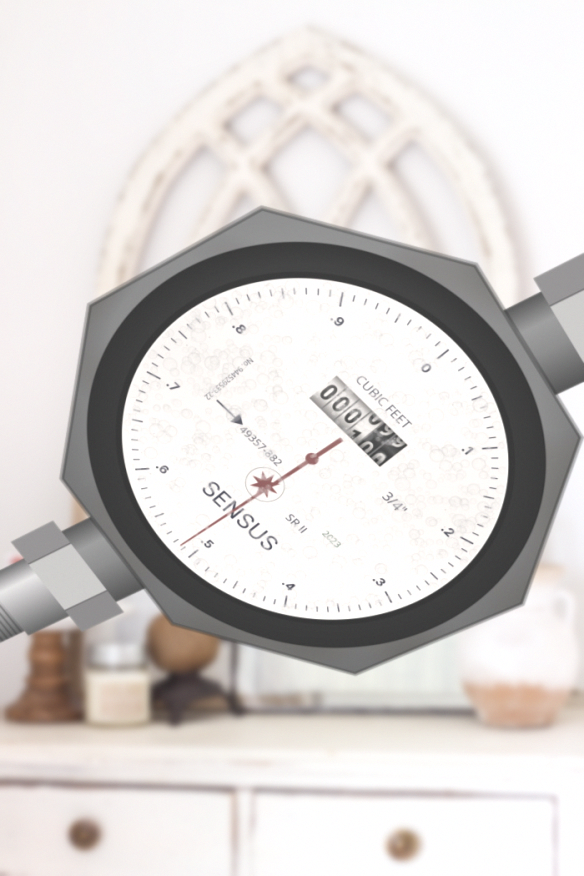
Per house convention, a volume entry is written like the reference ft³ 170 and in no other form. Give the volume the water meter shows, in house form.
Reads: ft³ 99.51
